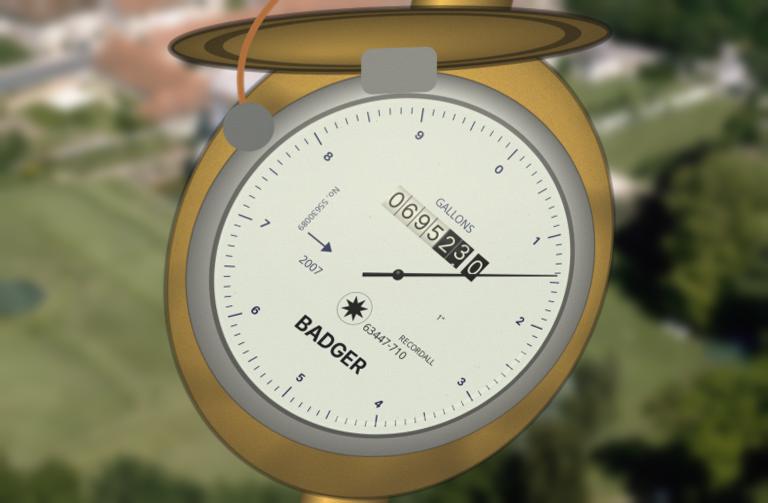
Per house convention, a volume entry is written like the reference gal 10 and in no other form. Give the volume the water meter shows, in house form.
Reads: gal 695231.4
